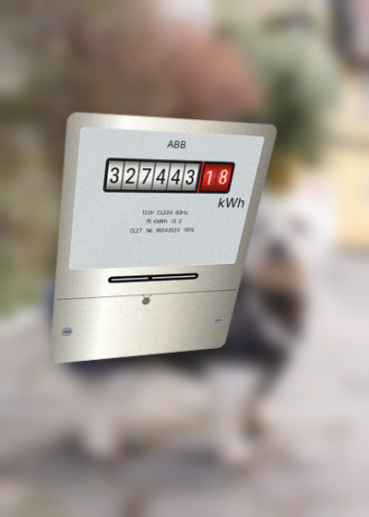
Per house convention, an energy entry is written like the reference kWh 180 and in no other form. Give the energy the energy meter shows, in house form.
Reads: kWh 327443.18
